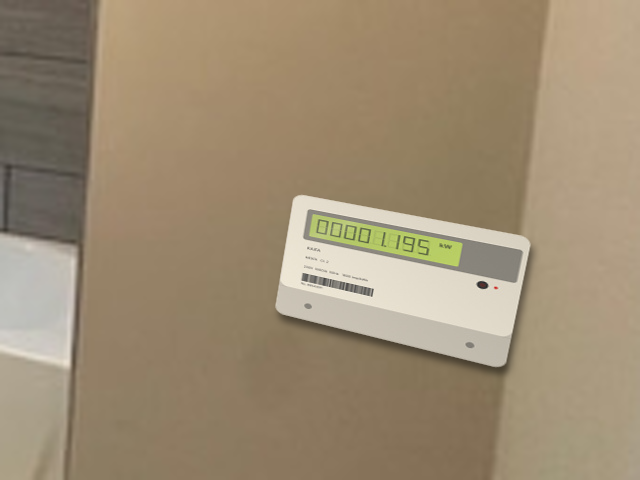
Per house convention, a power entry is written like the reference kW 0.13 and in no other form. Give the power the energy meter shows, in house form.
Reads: kW 1.195
